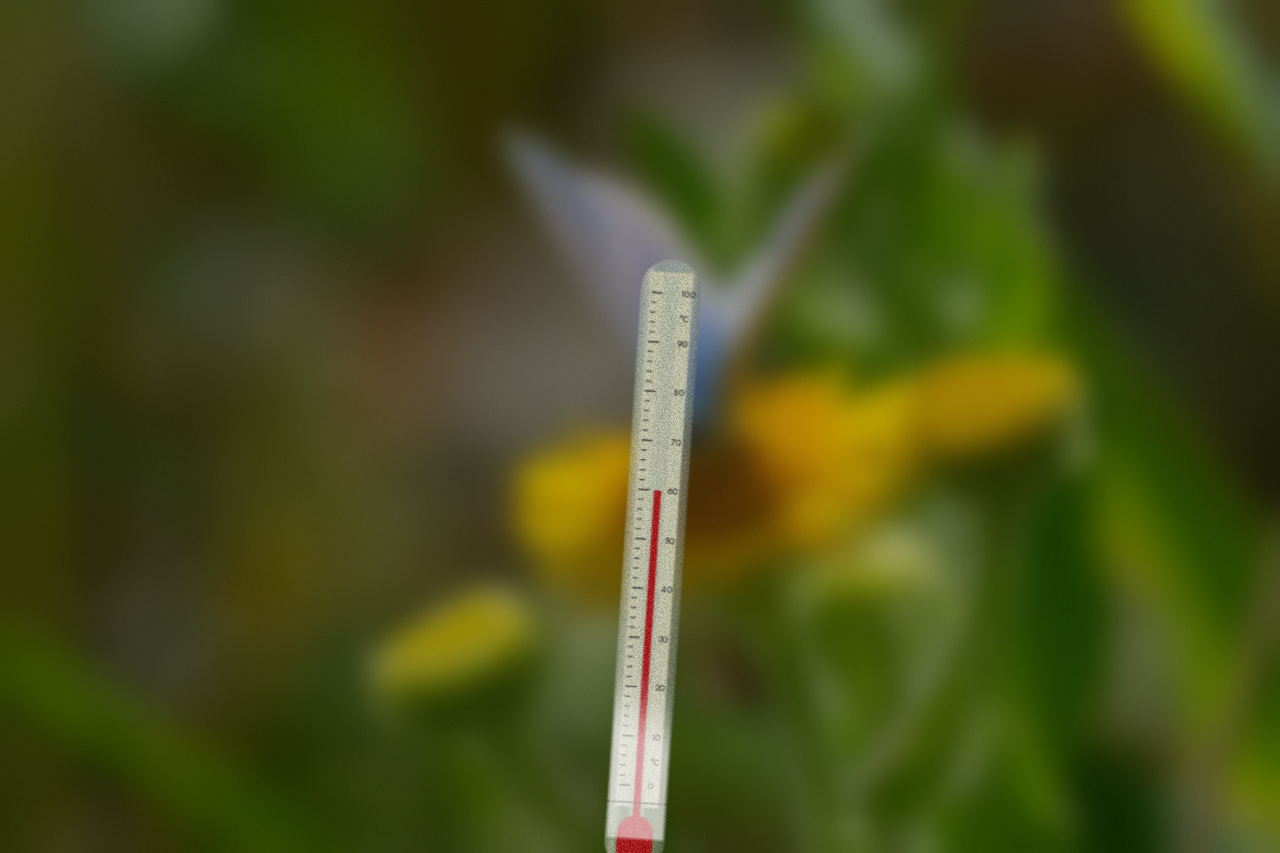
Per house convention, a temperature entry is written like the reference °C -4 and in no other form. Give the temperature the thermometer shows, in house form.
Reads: °C 60
